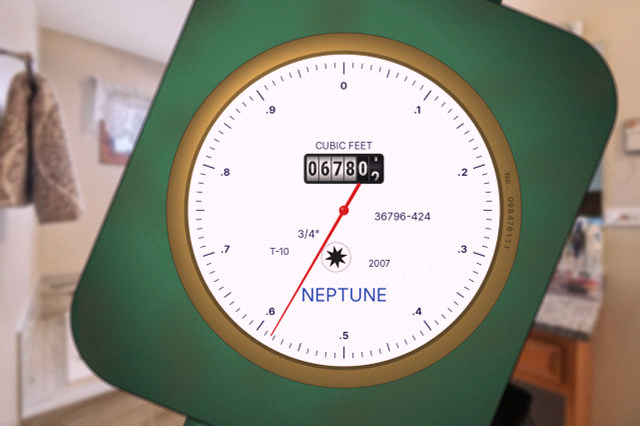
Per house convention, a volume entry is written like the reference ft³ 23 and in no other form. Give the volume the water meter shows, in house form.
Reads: ft³ 67801.58
